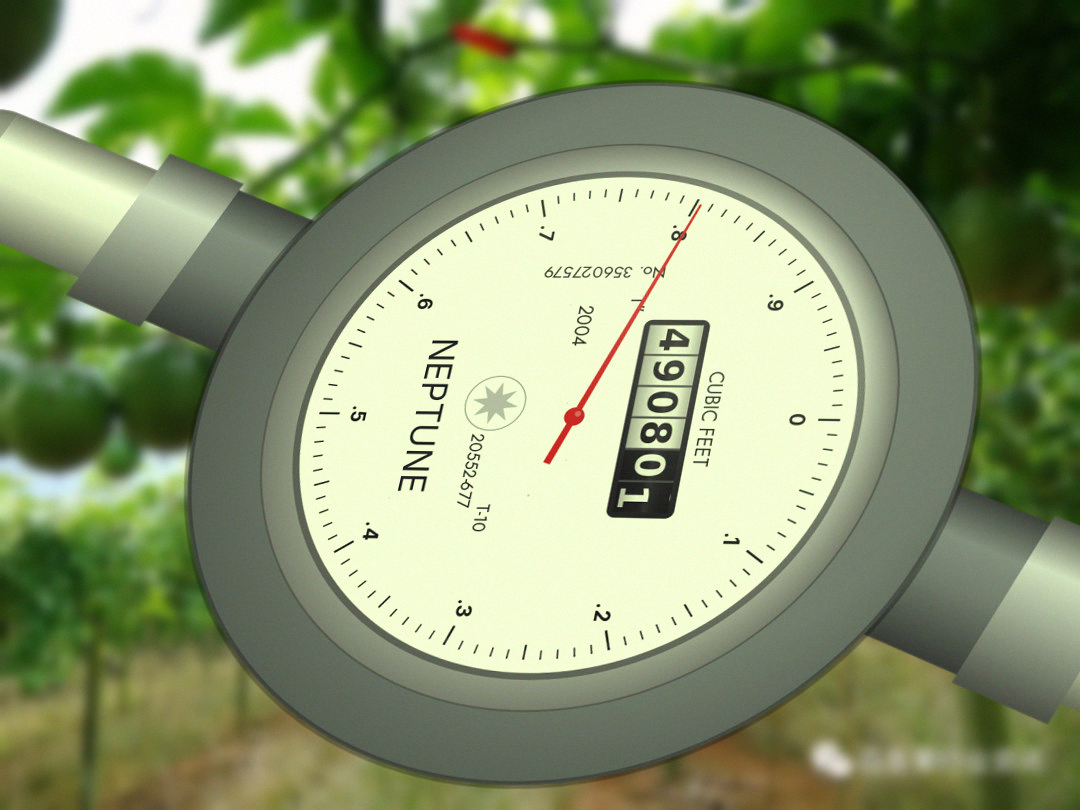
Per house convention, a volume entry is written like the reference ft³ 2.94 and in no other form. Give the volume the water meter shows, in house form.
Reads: ft³ 490800.80
